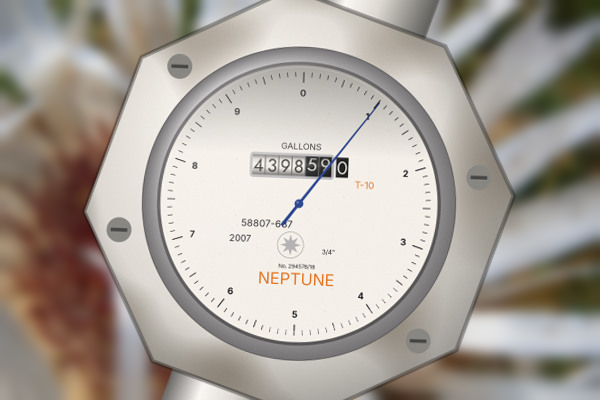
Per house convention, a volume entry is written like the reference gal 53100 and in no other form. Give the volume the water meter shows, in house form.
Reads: gal 4398591.0
